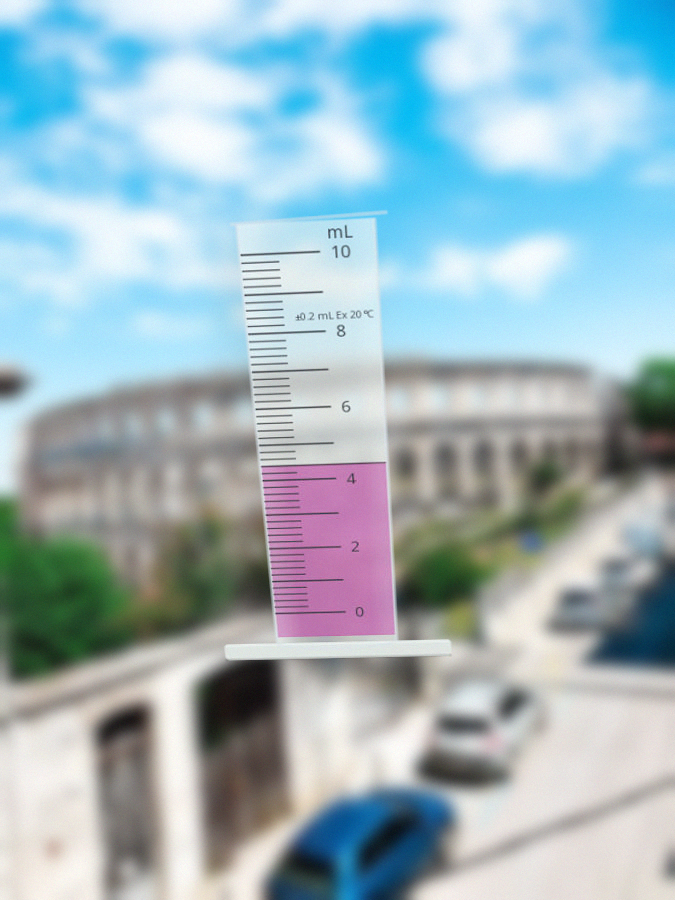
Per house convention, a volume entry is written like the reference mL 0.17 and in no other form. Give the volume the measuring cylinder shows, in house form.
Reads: mL 4.4
